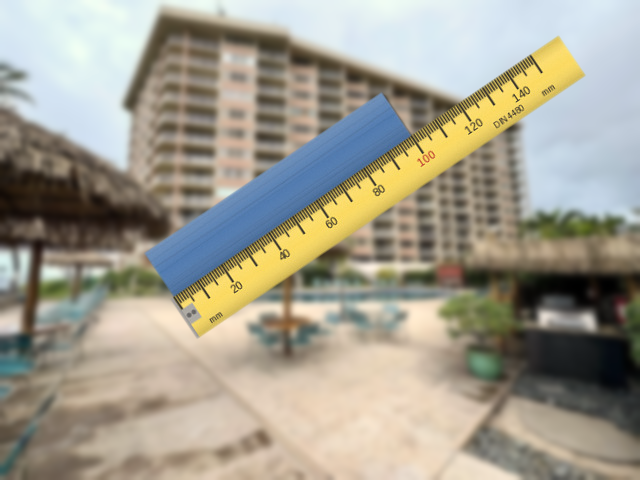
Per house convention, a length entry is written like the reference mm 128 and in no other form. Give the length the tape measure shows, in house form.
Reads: mm 100
